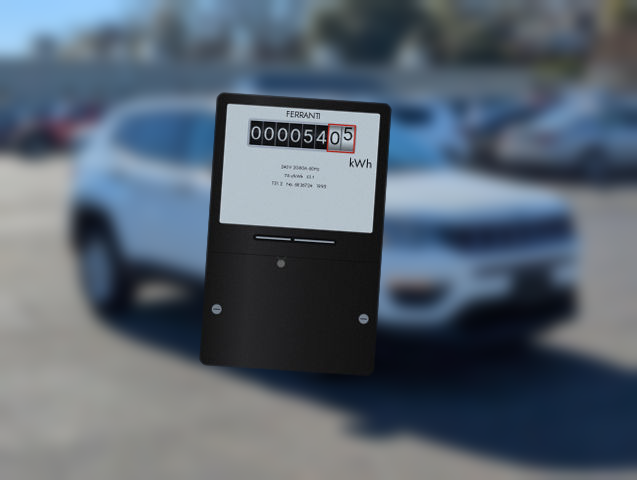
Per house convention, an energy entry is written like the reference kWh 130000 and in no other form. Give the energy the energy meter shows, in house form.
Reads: kWh 54.05
